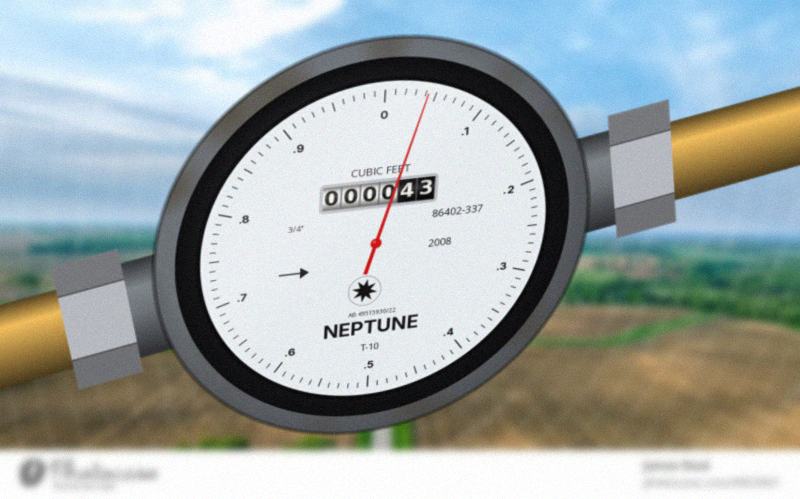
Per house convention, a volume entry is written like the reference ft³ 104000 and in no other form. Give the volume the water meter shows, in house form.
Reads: ft³ 43.04
